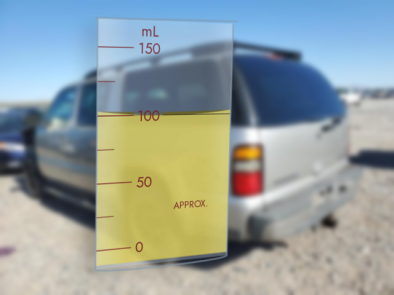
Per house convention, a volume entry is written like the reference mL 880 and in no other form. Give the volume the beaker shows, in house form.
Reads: mL 100
